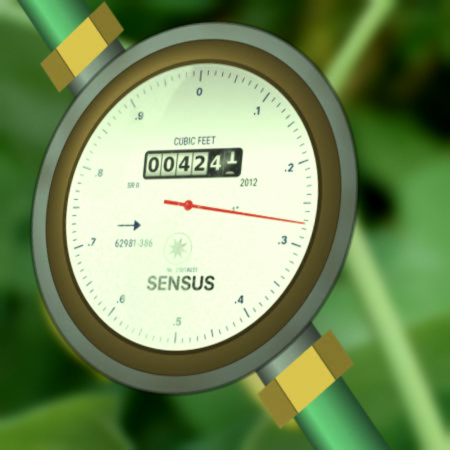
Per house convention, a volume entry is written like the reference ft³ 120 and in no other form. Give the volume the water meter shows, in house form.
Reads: ft³ 4241.27
